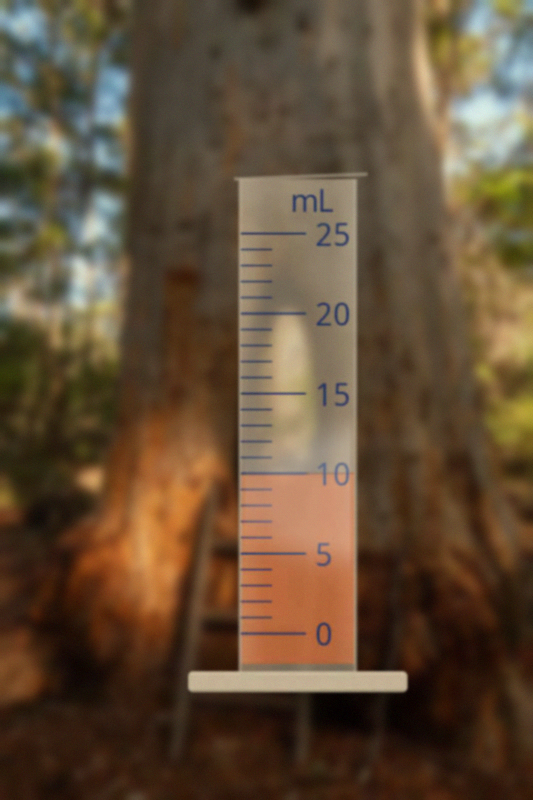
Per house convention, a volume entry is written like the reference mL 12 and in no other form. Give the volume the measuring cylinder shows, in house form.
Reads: mL 10
